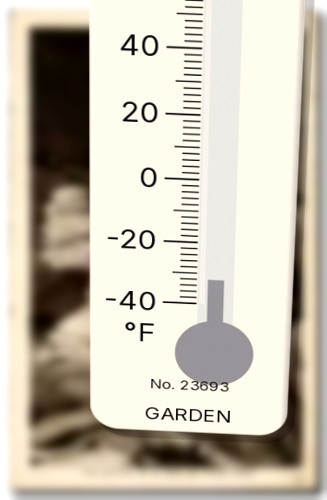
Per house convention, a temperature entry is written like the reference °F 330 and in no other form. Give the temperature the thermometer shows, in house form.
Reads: °F -32
